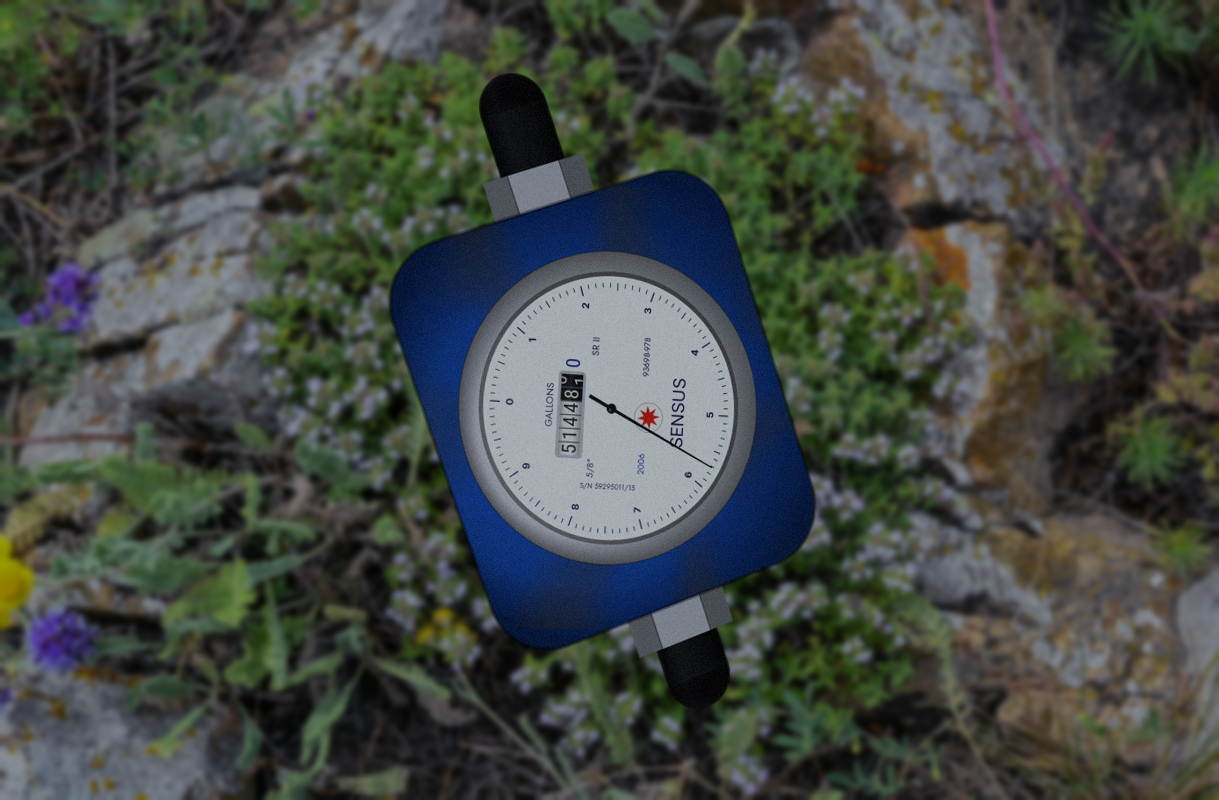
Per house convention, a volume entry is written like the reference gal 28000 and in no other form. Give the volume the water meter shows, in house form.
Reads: gal 5144805.7
